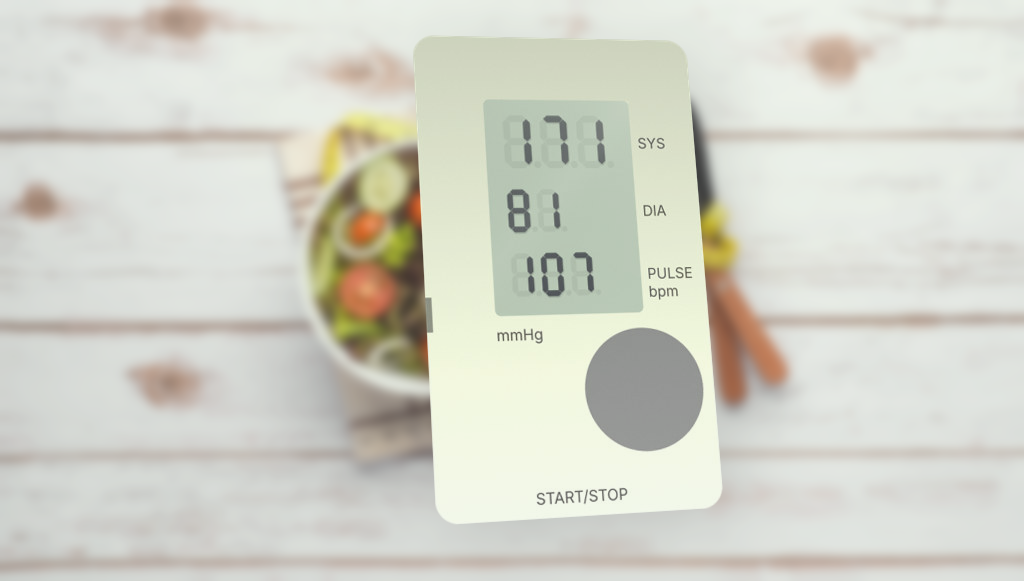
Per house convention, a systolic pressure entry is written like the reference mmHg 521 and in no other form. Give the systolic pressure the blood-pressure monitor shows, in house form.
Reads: mmHg 171
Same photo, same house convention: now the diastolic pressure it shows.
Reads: mmHg 81
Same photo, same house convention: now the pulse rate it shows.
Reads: bpm 107
